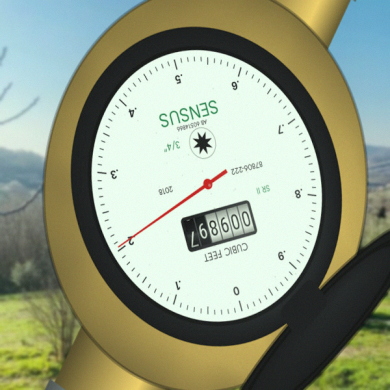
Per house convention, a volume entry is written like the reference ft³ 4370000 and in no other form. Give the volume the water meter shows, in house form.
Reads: ft³ 9897.20
